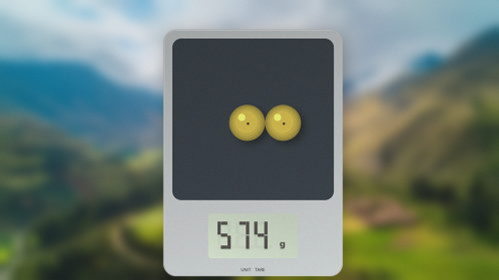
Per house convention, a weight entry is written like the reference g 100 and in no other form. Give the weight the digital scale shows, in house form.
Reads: g 574
